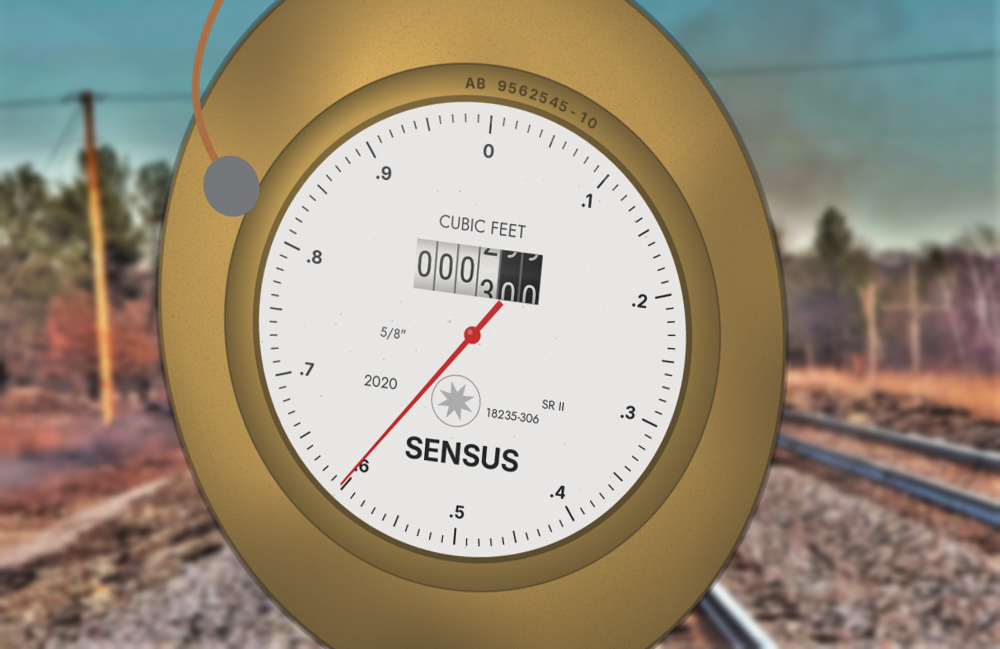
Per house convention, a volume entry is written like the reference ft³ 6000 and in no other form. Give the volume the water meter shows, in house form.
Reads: ft³ 299.60
